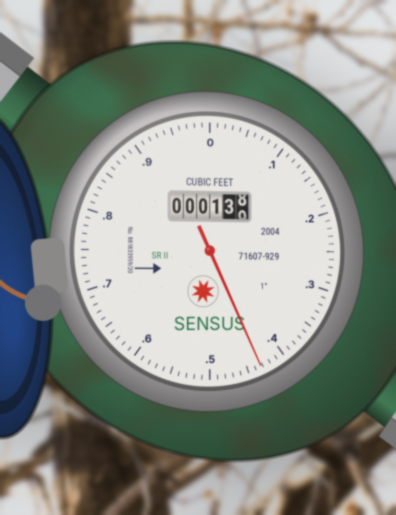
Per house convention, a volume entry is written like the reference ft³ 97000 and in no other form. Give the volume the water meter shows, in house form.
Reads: ft³ 138.43
